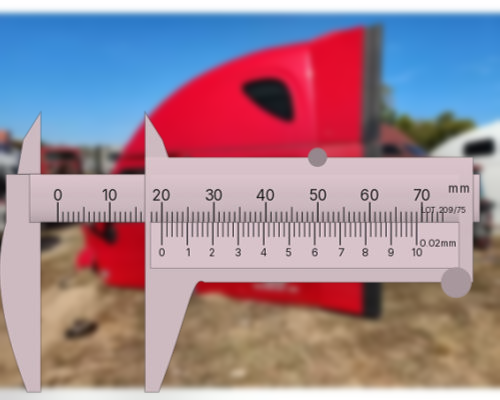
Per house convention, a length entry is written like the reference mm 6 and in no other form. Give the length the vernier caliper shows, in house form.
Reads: mm 20.0
